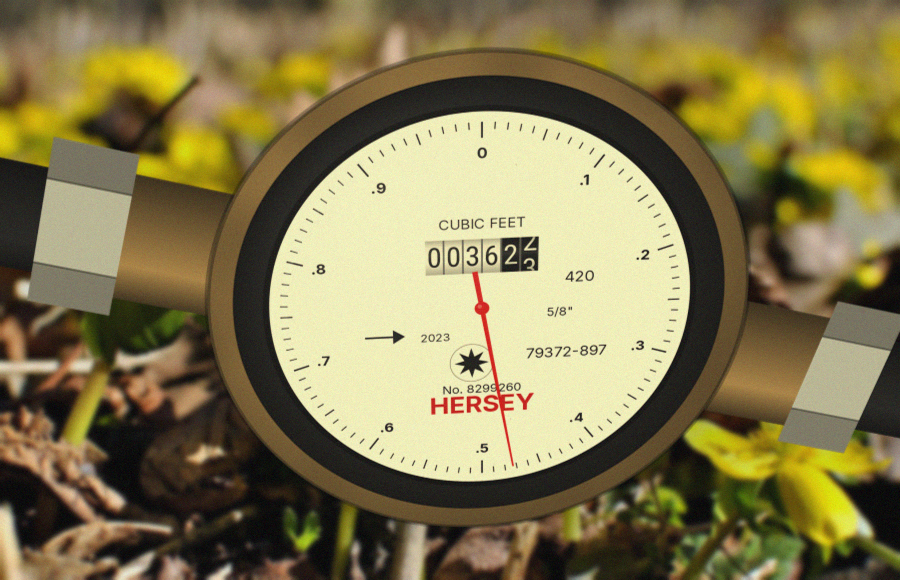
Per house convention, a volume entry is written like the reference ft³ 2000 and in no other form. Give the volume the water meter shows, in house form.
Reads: ft³ 3622.47
